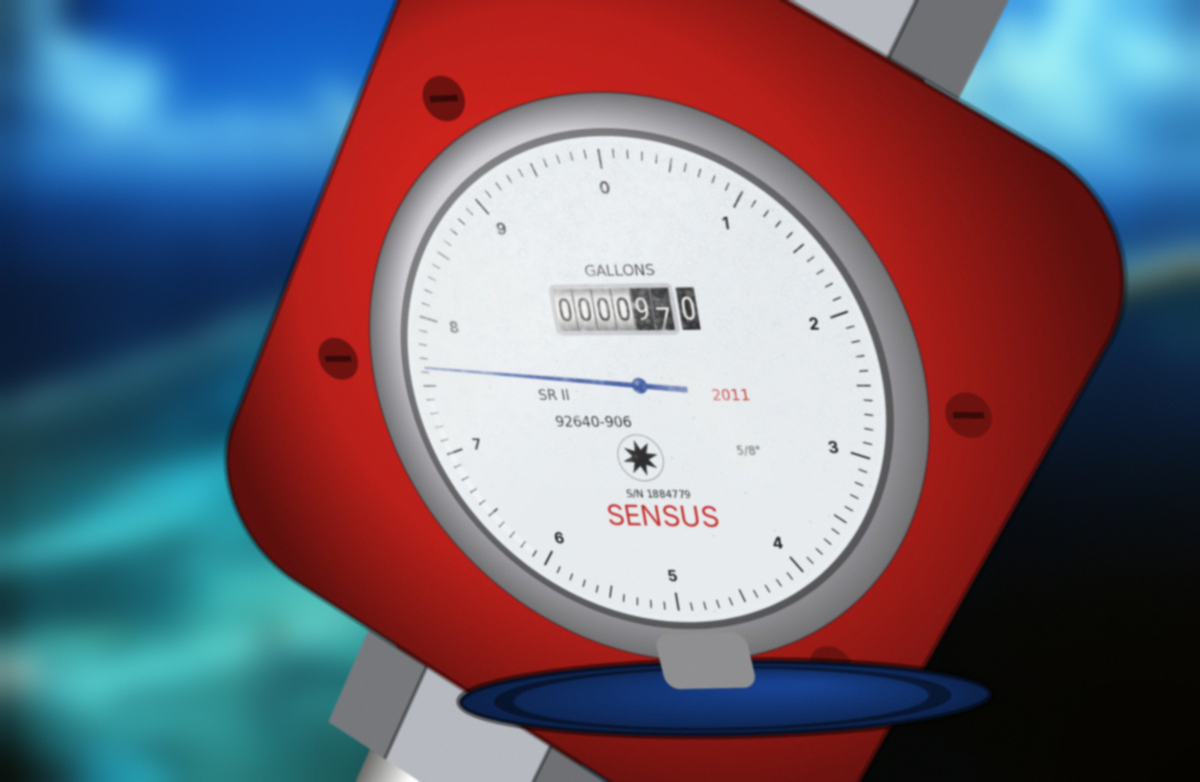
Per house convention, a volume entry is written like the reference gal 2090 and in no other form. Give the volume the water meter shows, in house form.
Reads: gal 967.6
